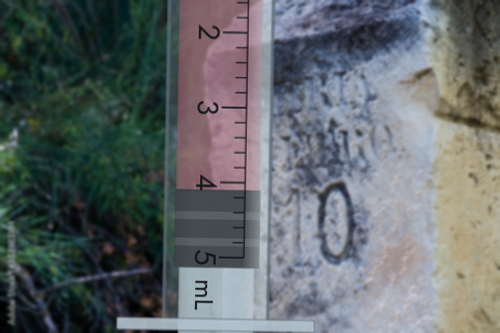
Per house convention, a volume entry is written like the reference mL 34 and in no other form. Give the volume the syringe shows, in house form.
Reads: mL 4.1
